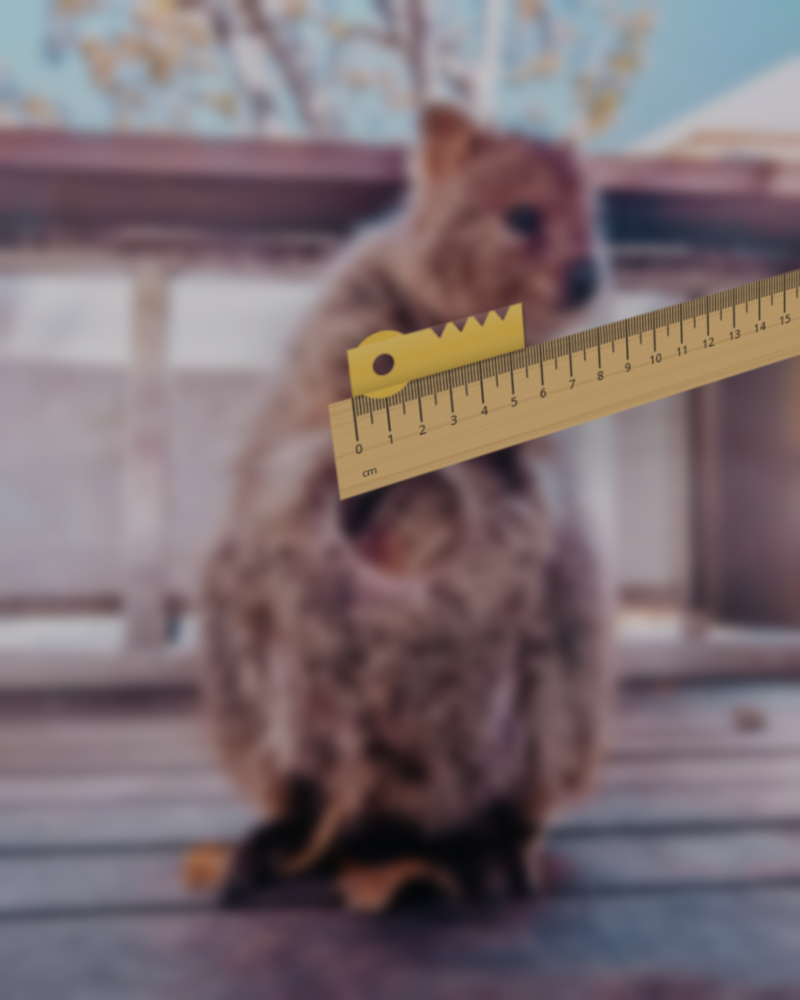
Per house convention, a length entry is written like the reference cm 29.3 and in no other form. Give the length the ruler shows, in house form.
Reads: cm 5.5
